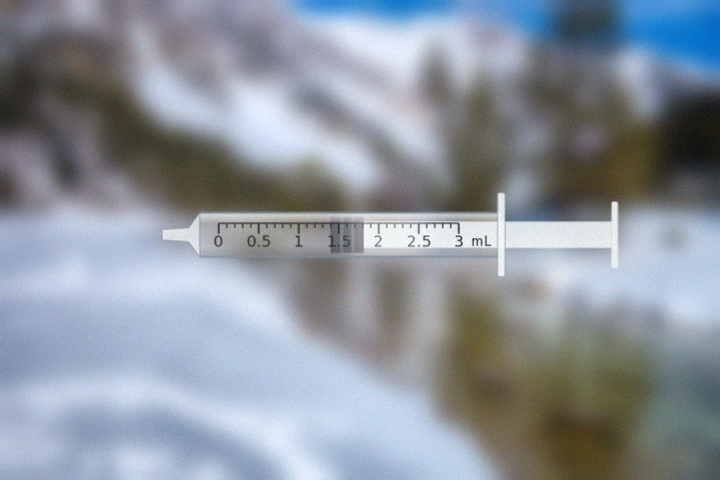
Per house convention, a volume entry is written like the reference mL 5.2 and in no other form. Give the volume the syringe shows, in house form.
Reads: mL 1.4
